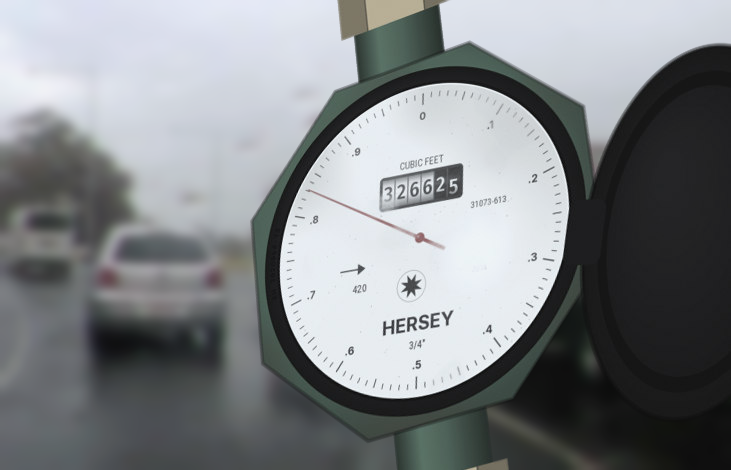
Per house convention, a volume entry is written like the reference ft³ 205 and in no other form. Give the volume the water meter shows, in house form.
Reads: ft³ 326624.83
